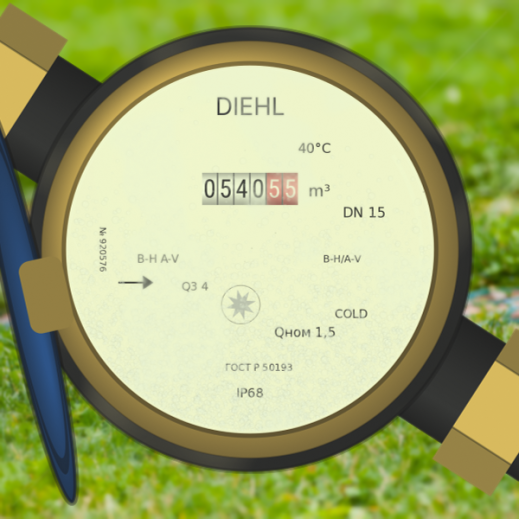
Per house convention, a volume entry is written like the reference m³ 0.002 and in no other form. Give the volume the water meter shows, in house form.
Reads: m³ 540.55
